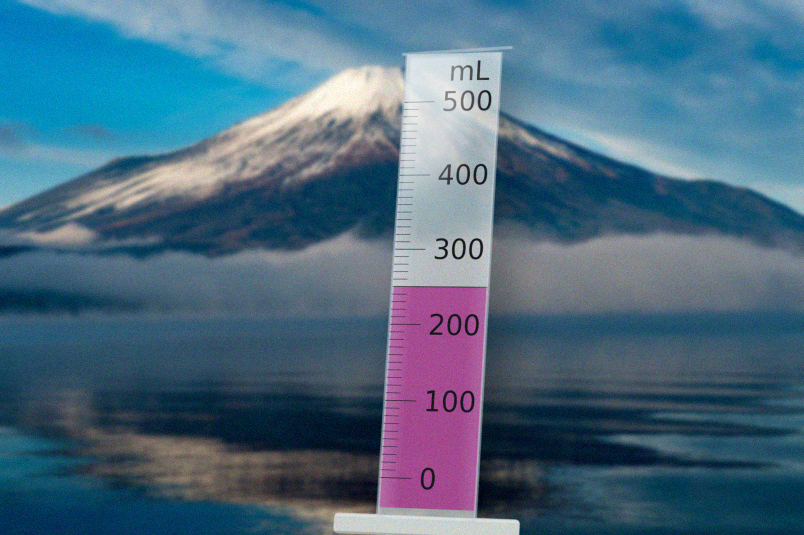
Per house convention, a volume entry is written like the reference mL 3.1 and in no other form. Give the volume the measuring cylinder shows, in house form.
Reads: mL 250
